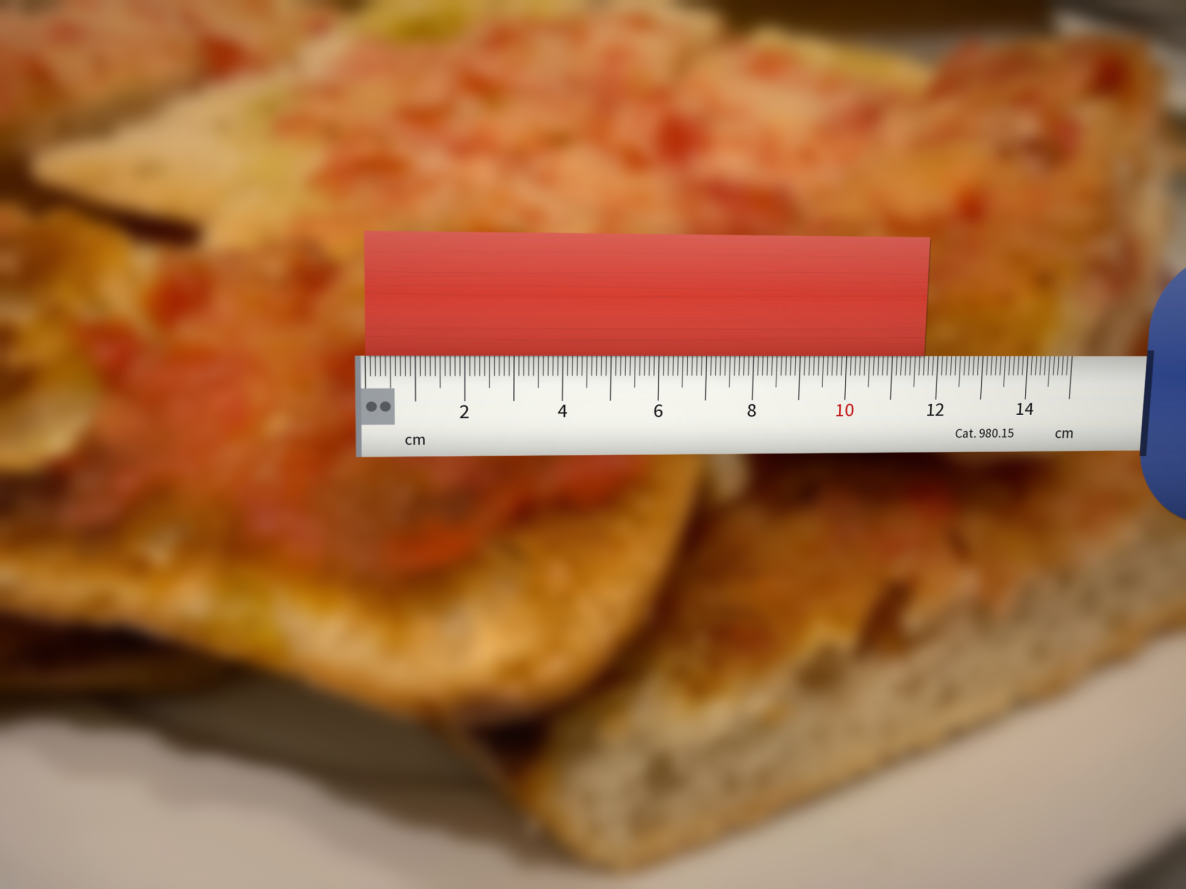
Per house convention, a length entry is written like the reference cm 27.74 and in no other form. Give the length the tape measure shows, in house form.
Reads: cm 11.7
